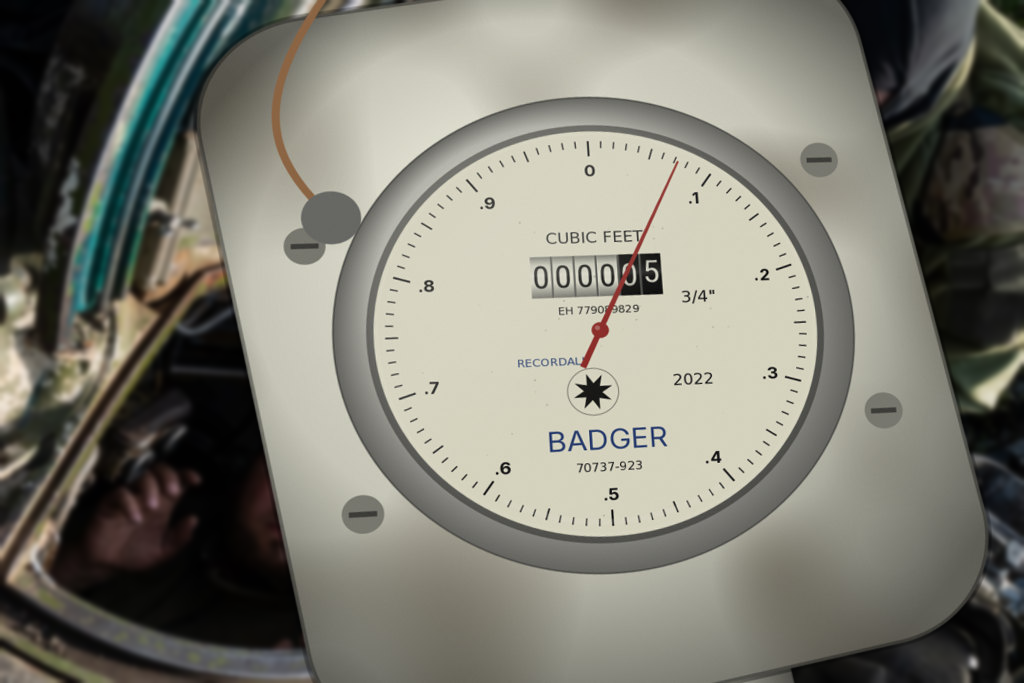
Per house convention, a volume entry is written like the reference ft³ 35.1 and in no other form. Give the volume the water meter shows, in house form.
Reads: ft³ 5.07
